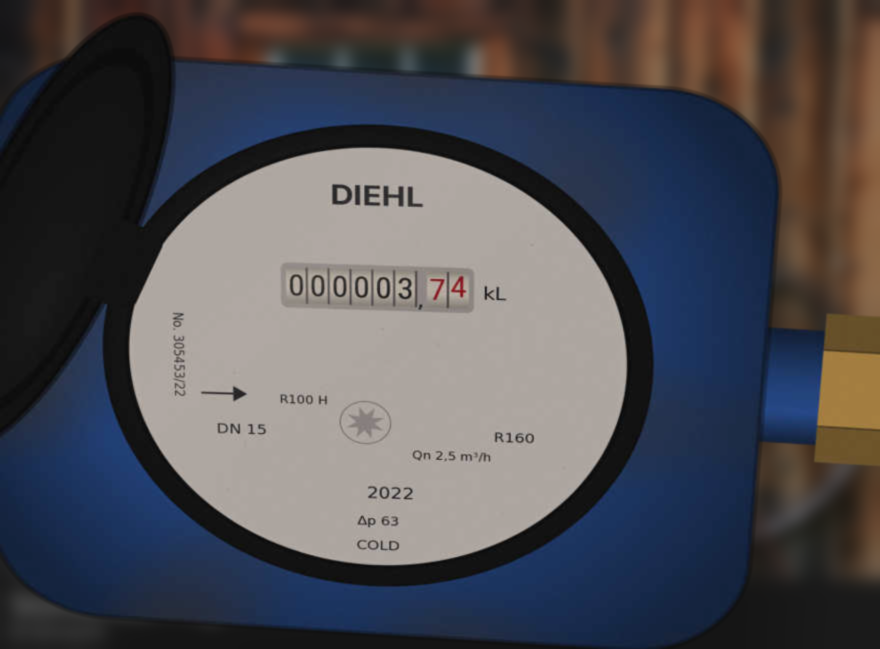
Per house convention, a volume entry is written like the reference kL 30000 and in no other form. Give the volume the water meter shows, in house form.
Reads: kL 3.74
